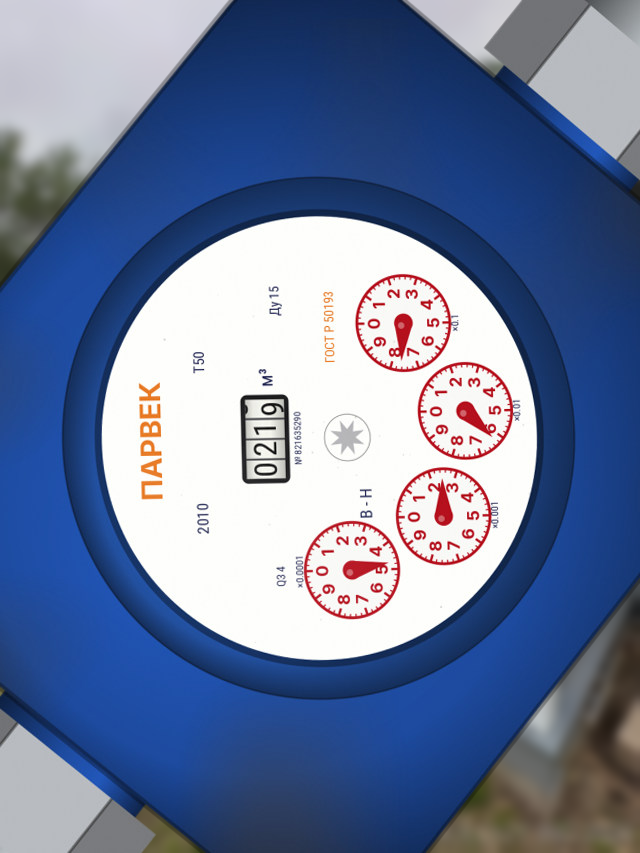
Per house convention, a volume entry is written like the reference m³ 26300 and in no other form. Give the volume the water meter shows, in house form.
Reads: m³ 218.7624
